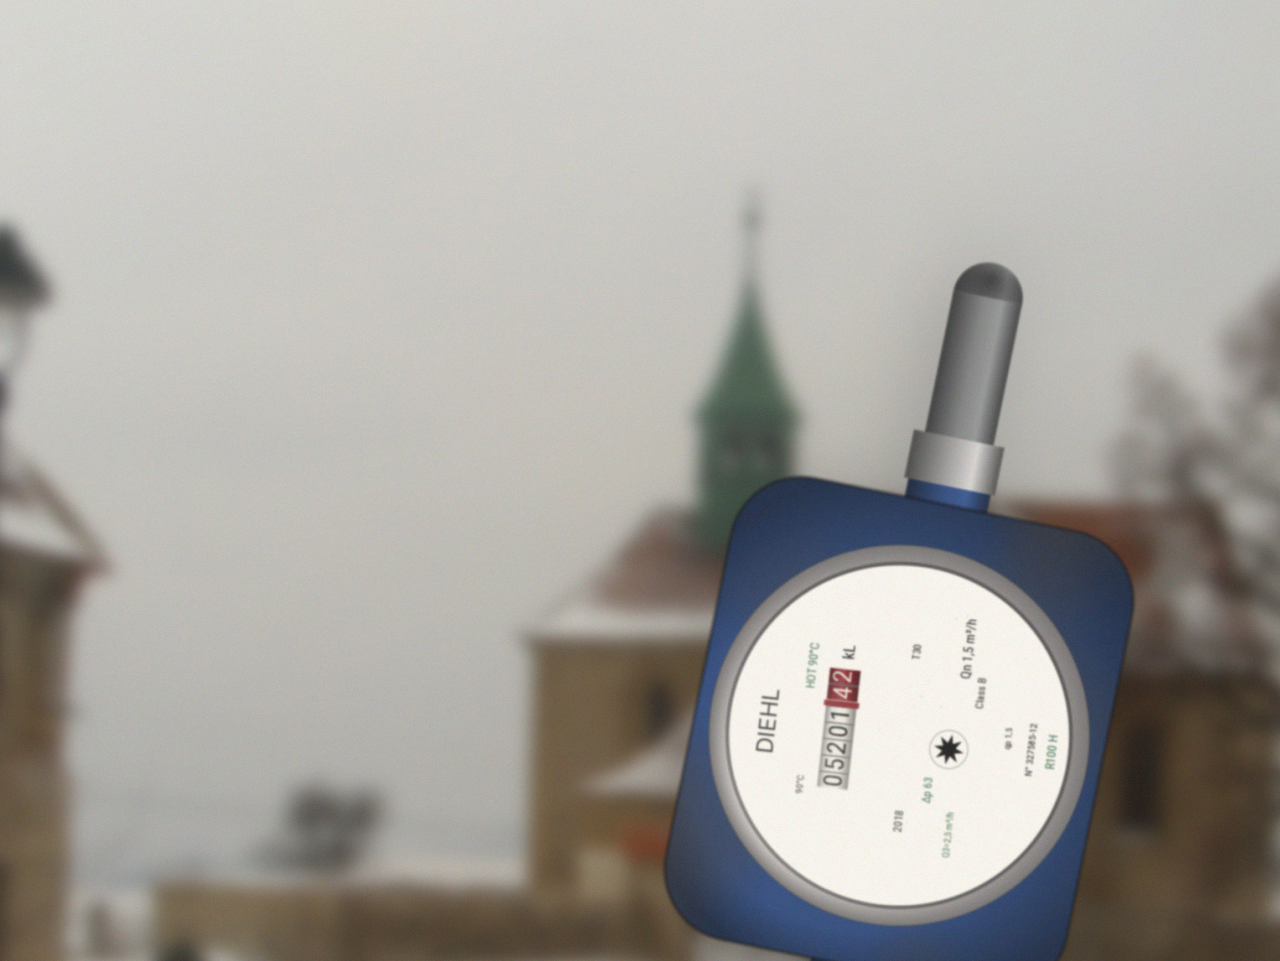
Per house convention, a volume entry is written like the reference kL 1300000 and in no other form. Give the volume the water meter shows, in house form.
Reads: kL 5201.42
